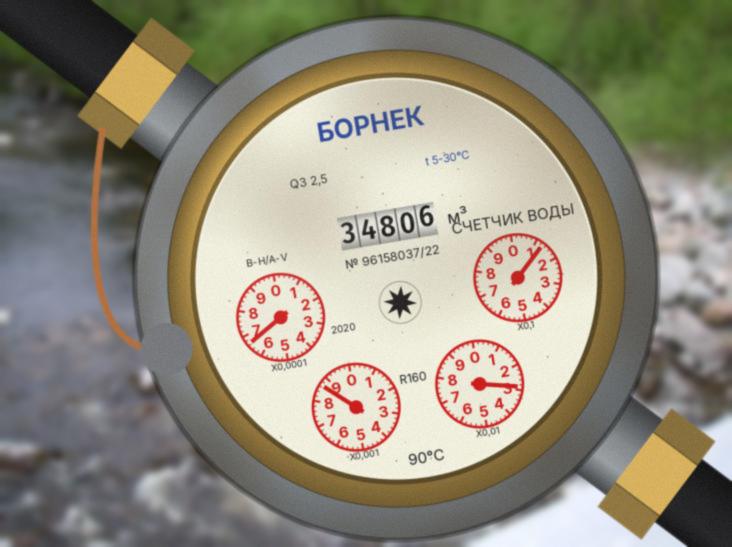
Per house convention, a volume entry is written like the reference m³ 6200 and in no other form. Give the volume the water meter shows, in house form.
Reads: m³ 34806.1286
